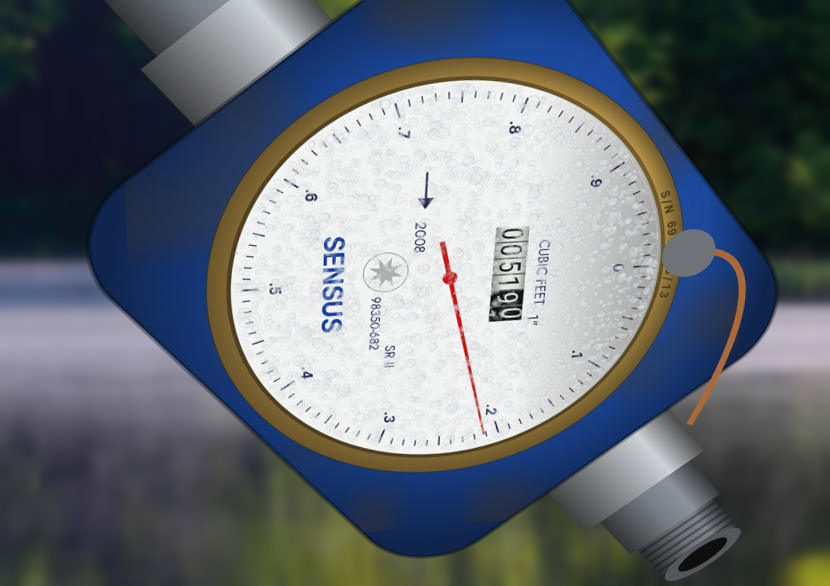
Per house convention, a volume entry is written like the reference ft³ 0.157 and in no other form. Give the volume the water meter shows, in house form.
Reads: ft³ 5190.21
